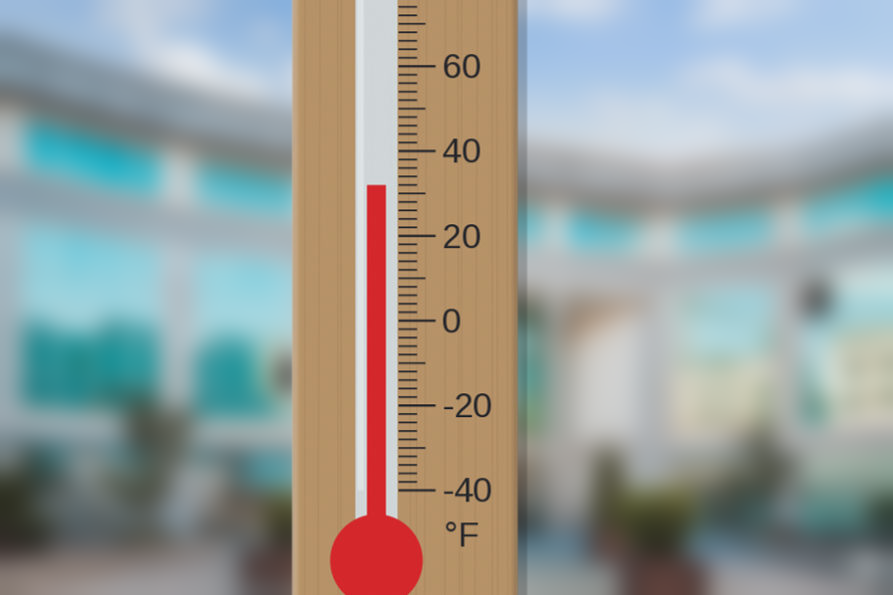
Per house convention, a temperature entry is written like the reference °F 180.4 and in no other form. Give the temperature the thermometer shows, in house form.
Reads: °F 32
